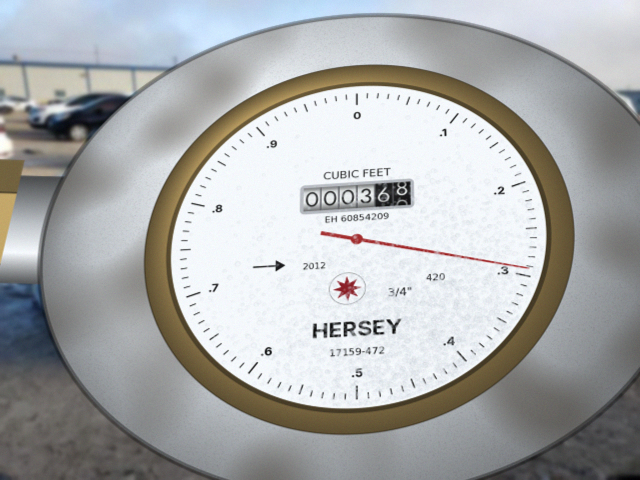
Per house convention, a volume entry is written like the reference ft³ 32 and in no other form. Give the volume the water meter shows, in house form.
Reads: ft³ 368.29
